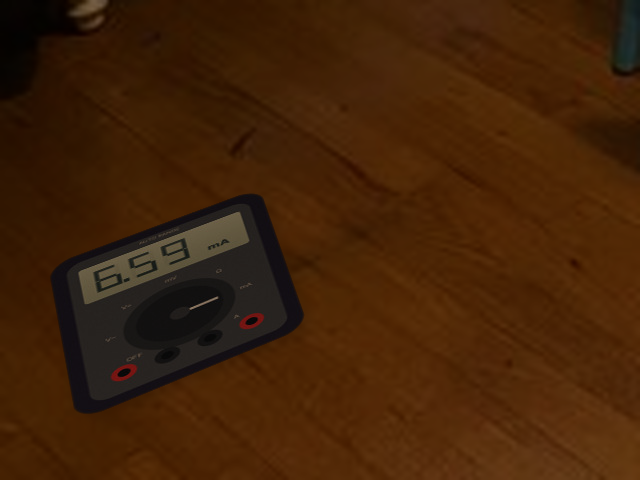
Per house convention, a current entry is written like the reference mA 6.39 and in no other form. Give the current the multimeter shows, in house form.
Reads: mA 6.59
